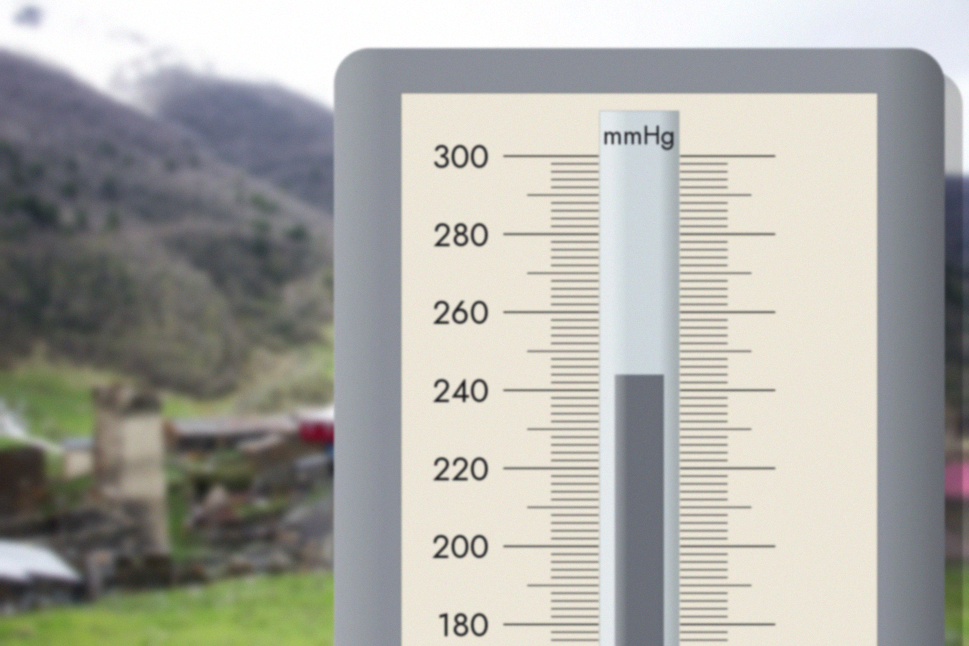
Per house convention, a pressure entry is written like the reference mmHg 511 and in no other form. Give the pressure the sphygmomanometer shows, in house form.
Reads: mmHg 244
